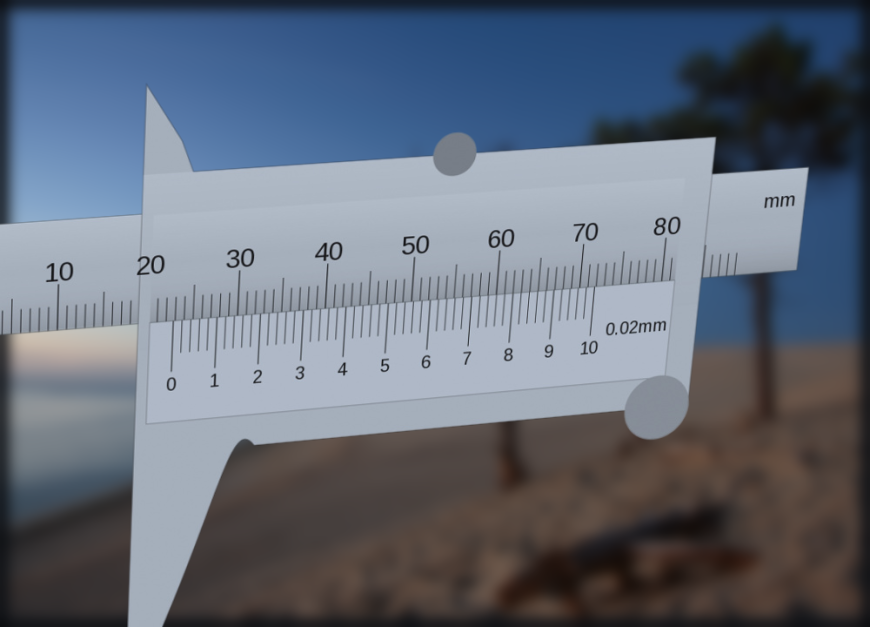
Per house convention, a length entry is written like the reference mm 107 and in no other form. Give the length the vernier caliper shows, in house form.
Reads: mm 22.8
